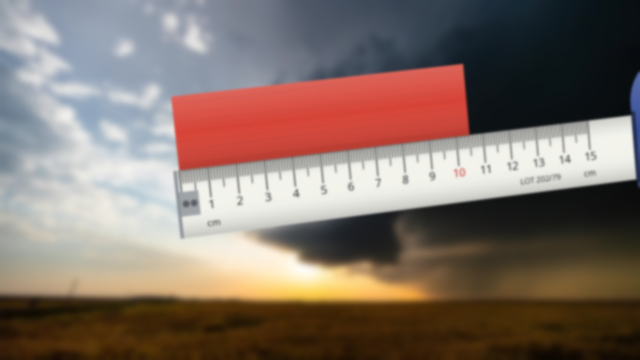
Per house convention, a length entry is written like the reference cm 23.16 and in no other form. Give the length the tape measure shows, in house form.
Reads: cm 10.5
